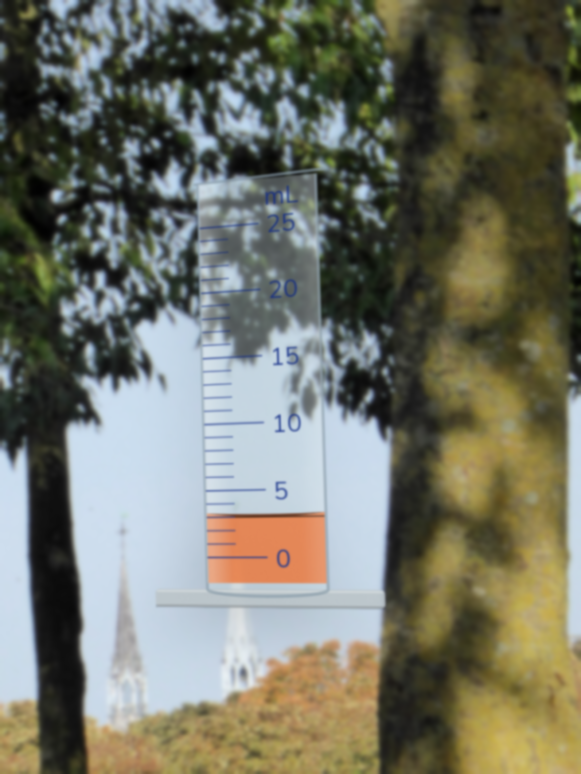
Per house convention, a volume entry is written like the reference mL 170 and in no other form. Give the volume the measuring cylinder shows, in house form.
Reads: mL 3
